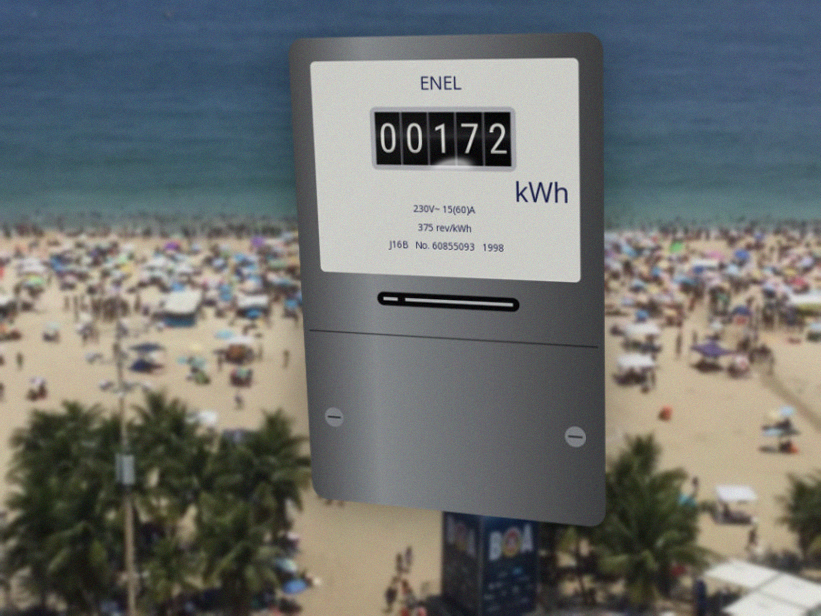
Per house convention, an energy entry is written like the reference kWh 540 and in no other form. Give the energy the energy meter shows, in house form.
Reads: kWh 172
